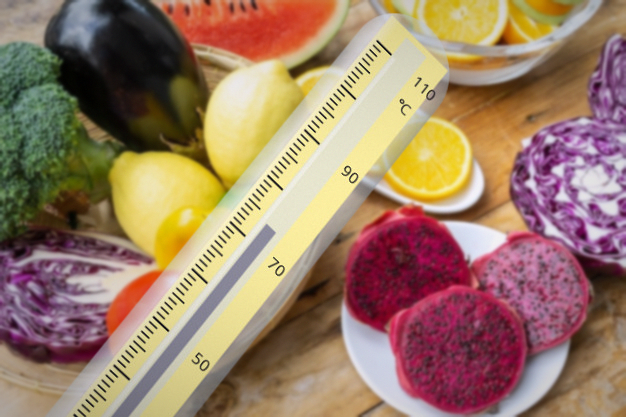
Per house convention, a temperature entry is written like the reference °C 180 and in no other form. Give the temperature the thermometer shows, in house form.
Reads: °C 74
